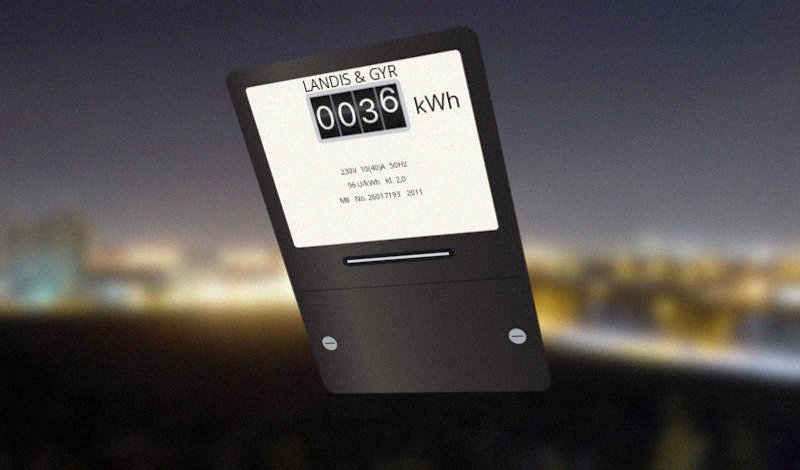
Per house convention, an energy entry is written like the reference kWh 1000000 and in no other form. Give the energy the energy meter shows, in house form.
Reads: kWh 36
